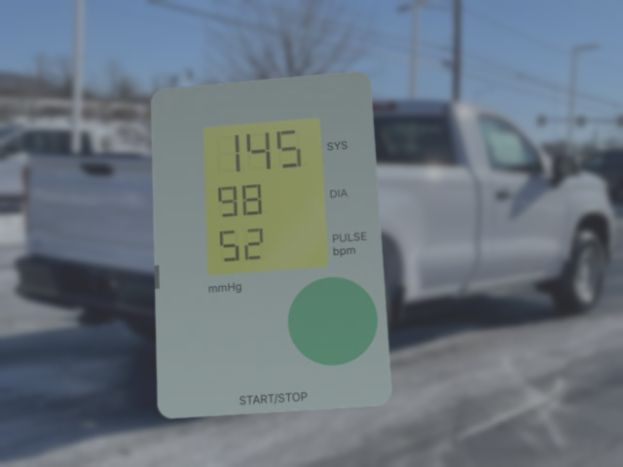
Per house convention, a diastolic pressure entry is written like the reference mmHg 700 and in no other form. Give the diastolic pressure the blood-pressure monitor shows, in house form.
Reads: mmHg 98
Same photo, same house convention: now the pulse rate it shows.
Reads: bpm 52
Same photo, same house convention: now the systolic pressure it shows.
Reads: mmHg 145
